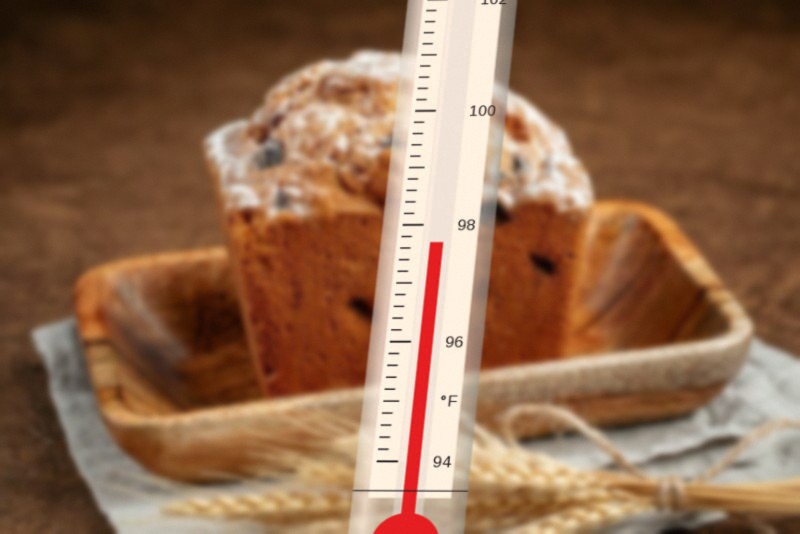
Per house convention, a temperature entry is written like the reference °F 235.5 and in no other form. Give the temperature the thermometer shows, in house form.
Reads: °F 97.7
